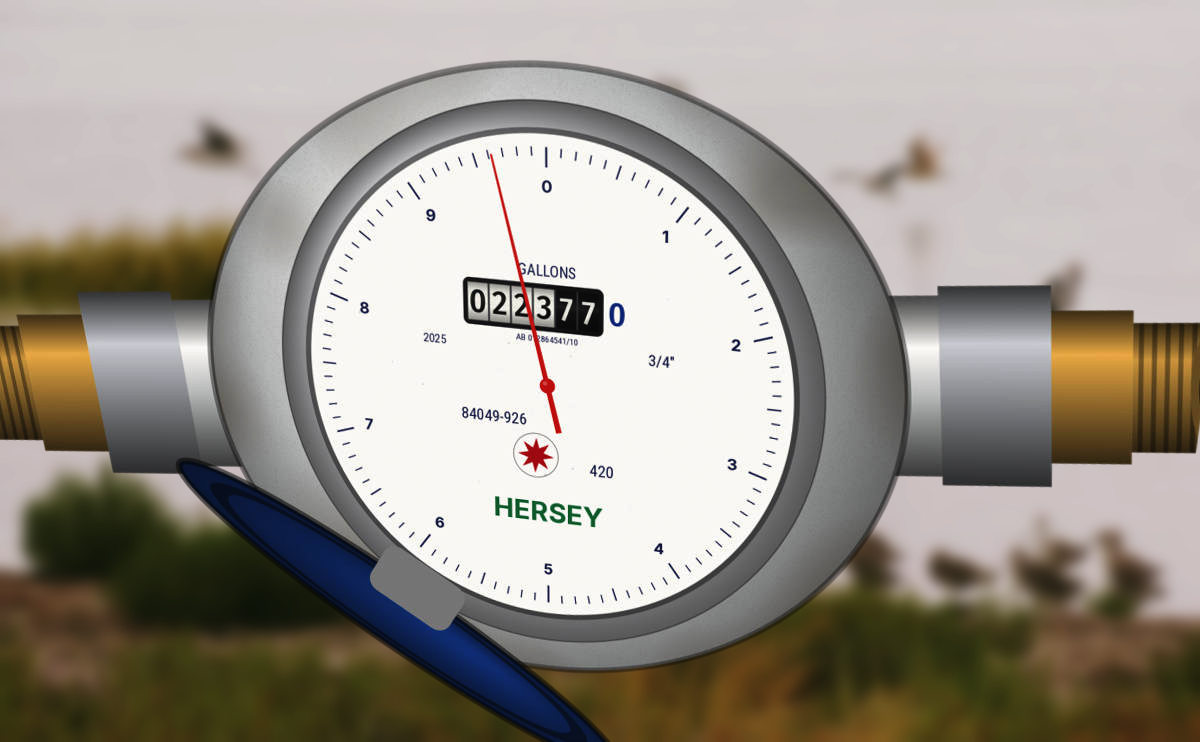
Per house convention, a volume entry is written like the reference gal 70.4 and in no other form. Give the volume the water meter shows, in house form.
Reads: gal 223769.6
